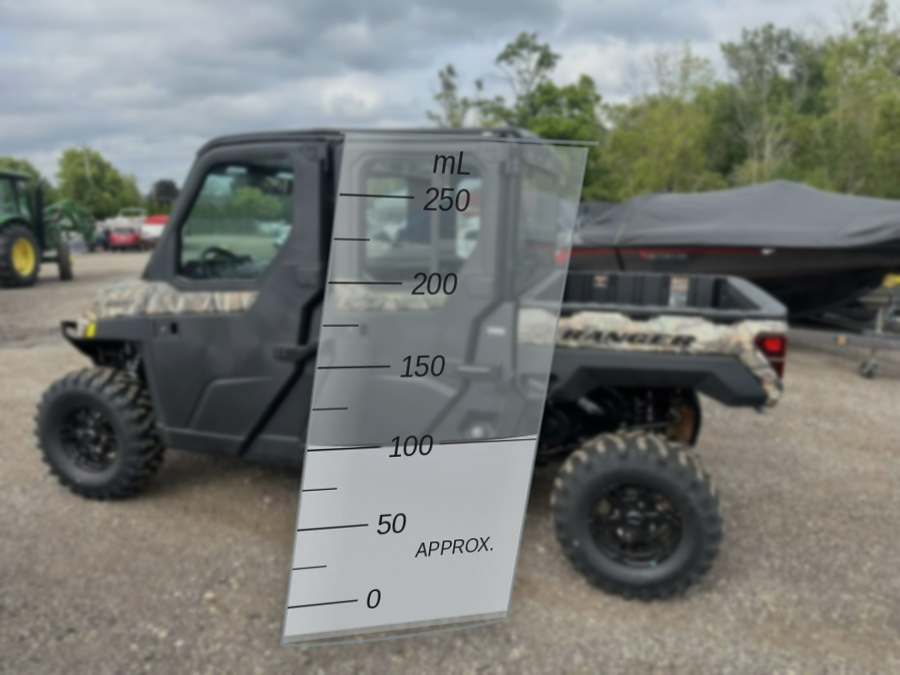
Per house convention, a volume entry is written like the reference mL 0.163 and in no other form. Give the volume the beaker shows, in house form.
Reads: mL 100
